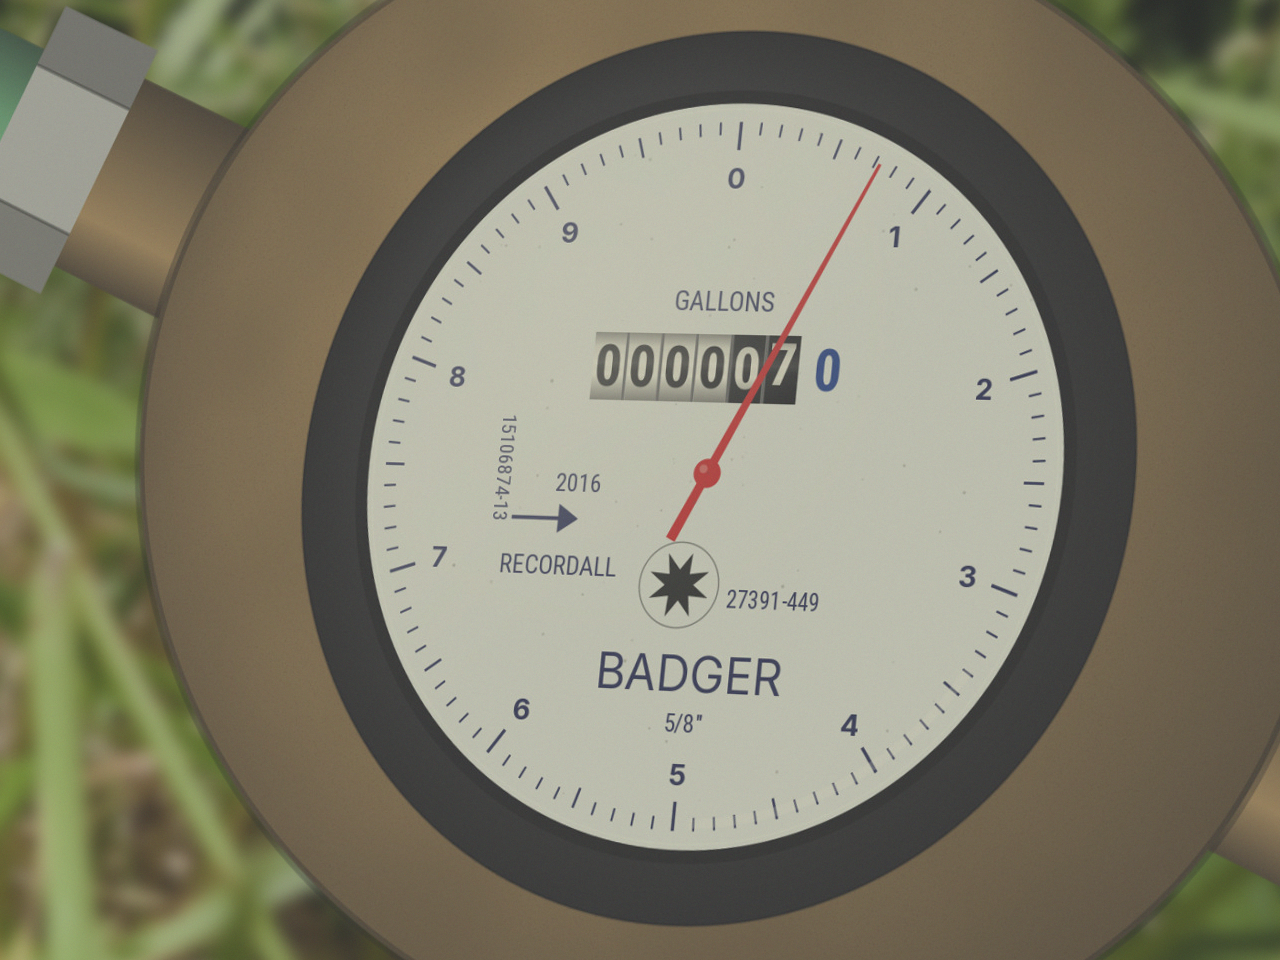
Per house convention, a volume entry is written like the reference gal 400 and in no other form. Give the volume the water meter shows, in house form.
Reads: gal 70.7
